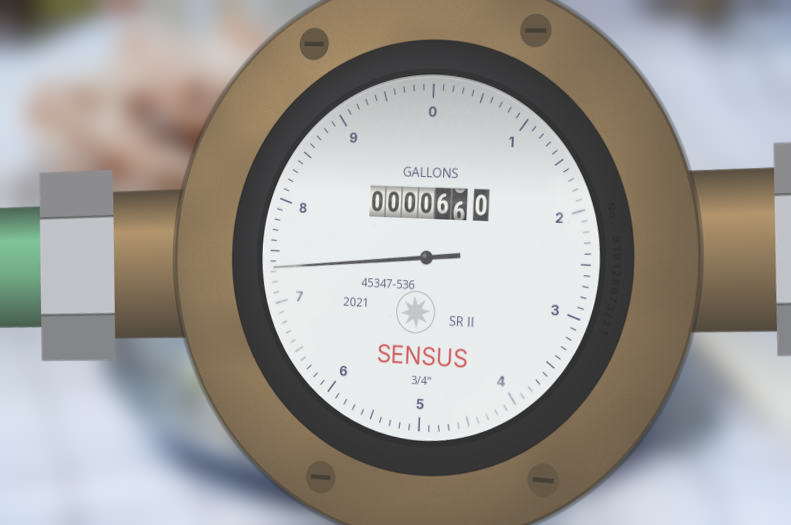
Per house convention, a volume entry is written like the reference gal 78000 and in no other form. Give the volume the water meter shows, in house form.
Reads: gal 657.3
